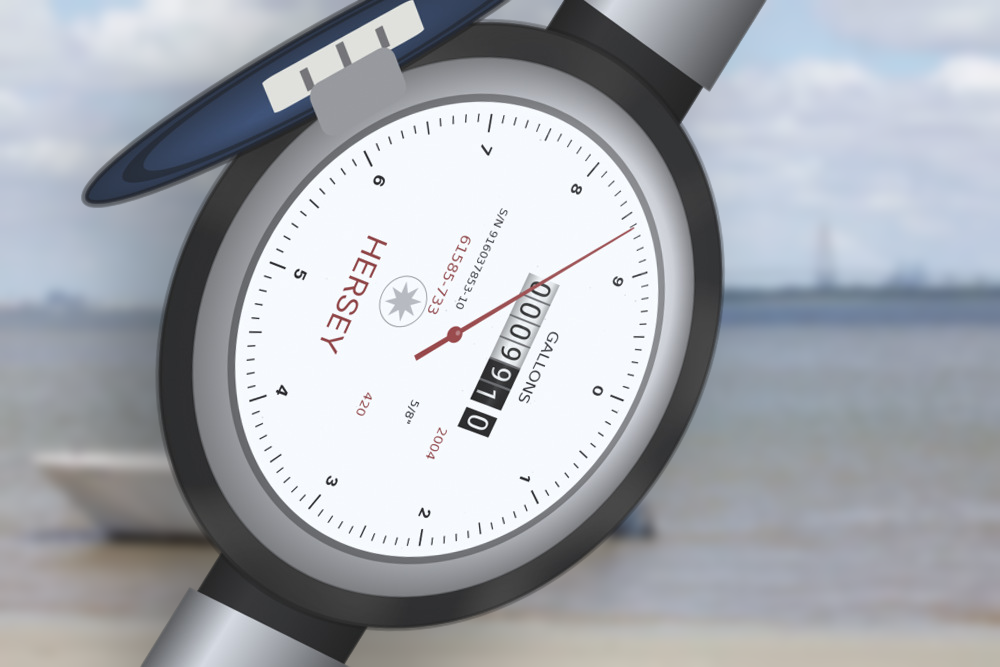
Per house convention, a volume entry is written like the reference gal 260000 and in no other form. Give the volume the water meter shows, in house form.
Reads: gal 9908.6
